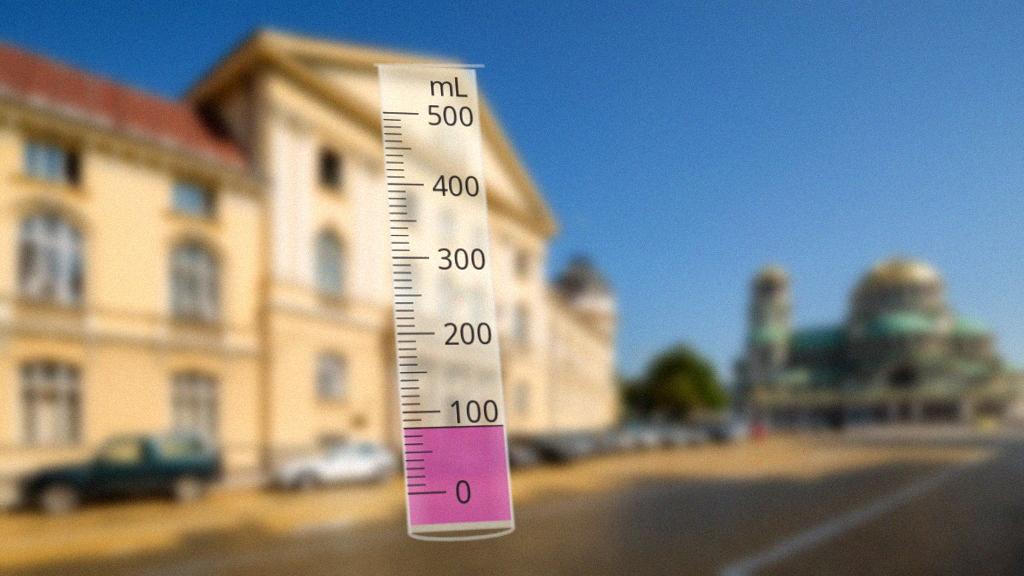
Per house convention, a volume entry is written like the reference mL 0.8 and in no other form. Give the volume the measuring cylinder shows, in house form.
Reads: mL 80
